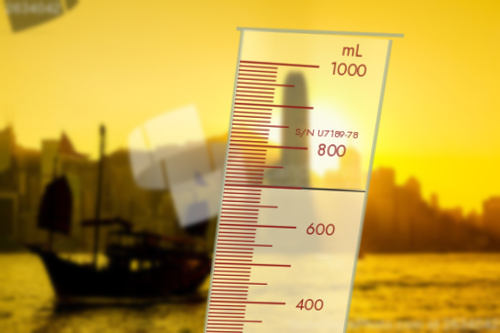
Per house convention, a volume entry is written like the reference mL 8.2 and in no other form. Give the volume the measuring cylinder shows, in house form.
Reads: mL 700
